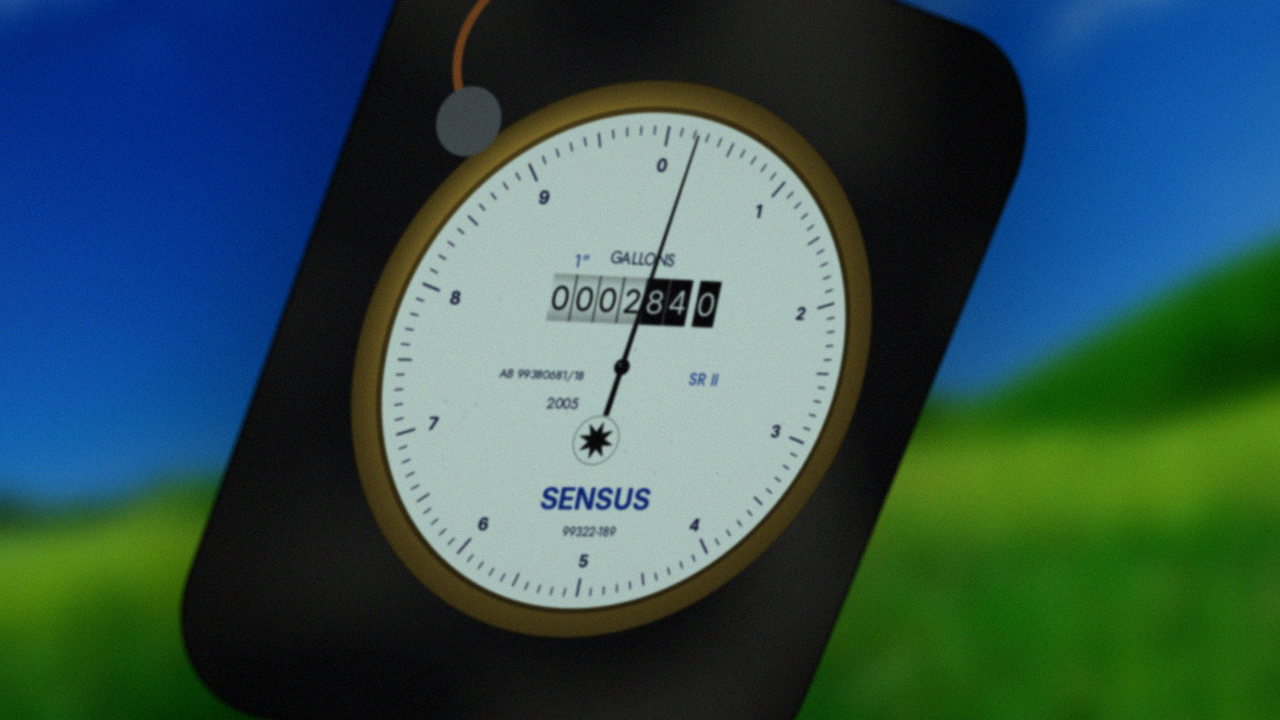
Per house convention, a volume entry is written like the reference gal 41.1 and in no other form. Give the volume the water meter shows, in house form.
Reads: gal 2840.2
